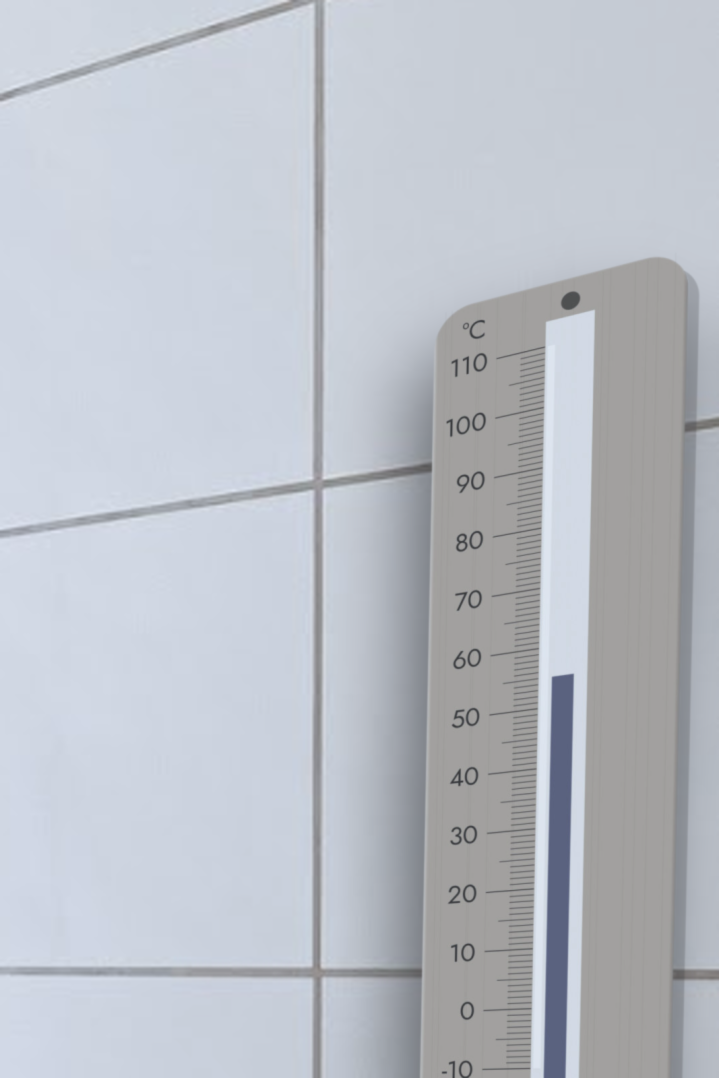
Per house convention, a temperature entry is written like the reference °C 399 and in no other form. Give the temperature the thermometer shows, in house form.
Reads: °C 55
